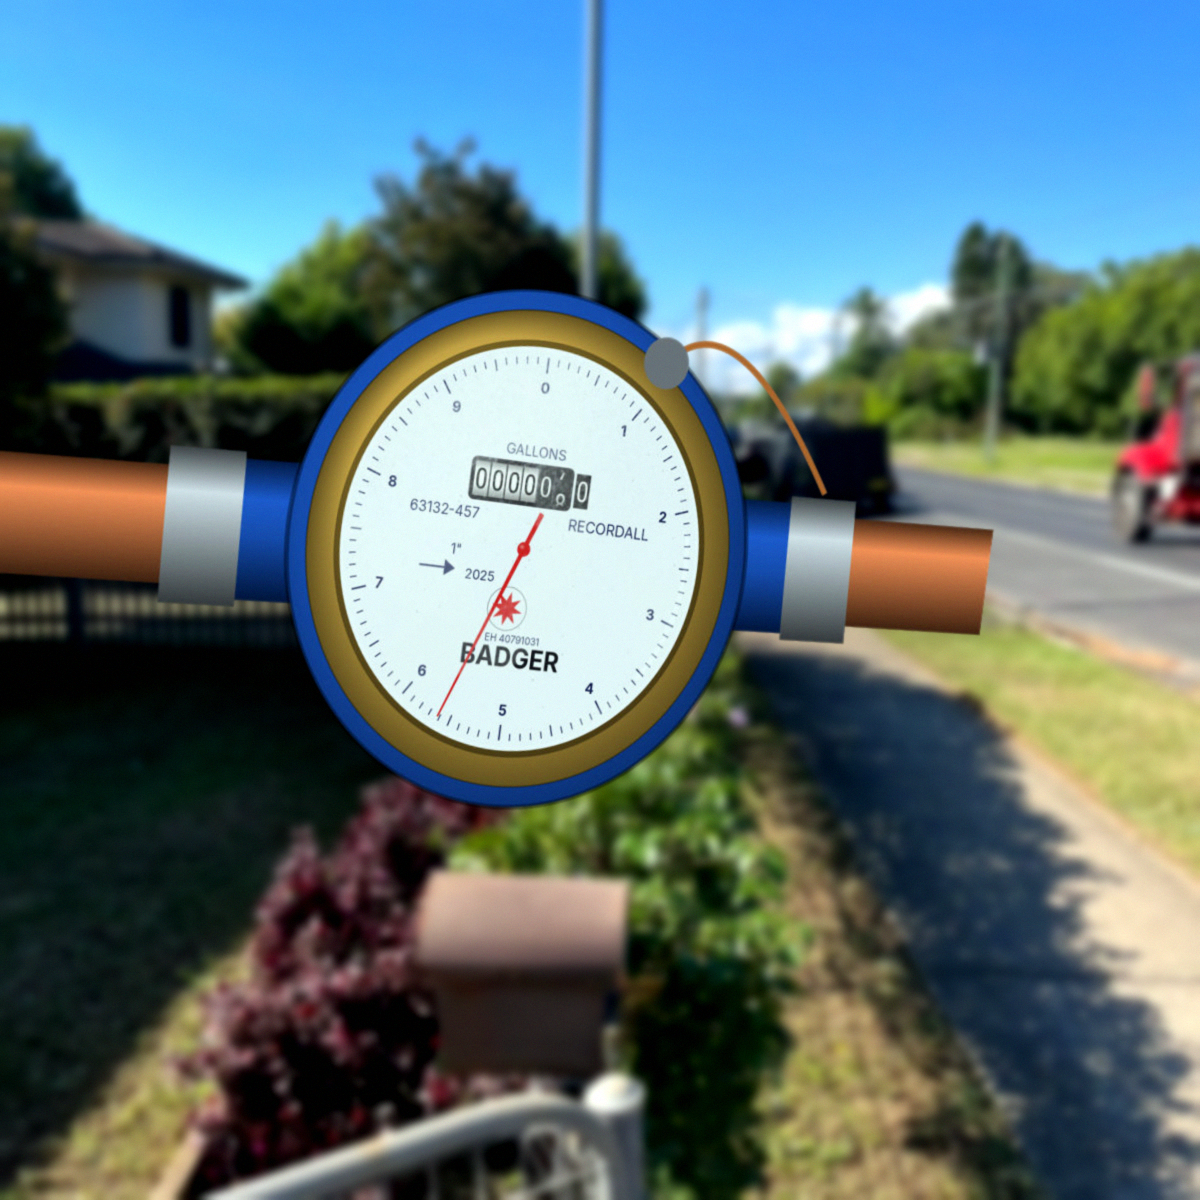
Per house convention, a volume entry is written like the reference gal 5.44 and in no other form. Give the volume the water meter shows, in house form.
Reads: gal 75.6
